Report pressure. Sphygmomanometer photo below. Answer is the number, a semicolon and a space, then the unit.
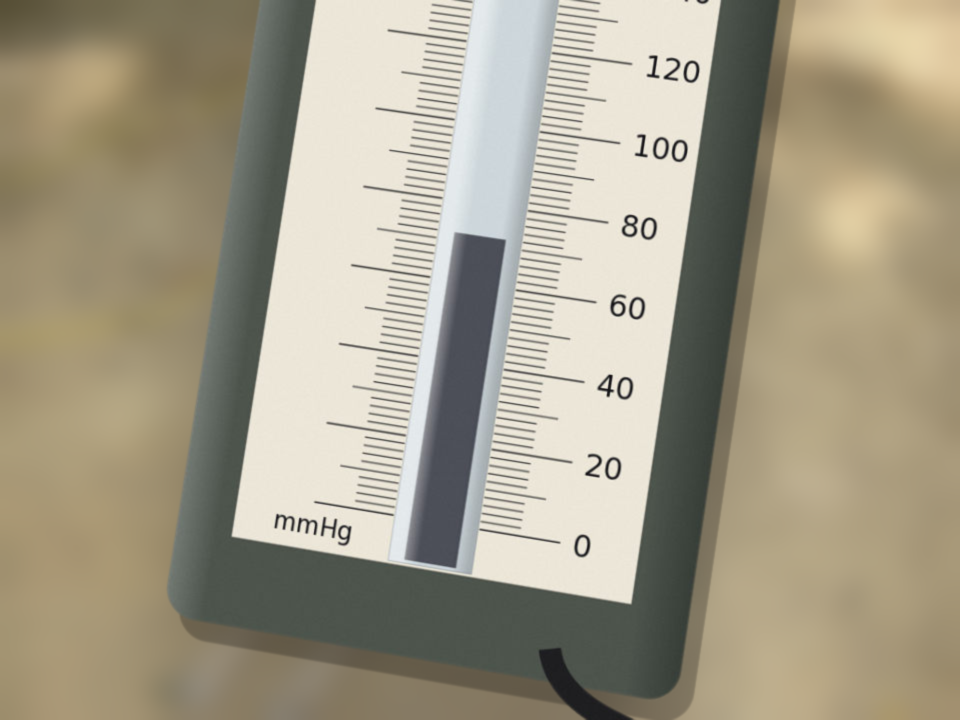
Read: 72; mmHg
